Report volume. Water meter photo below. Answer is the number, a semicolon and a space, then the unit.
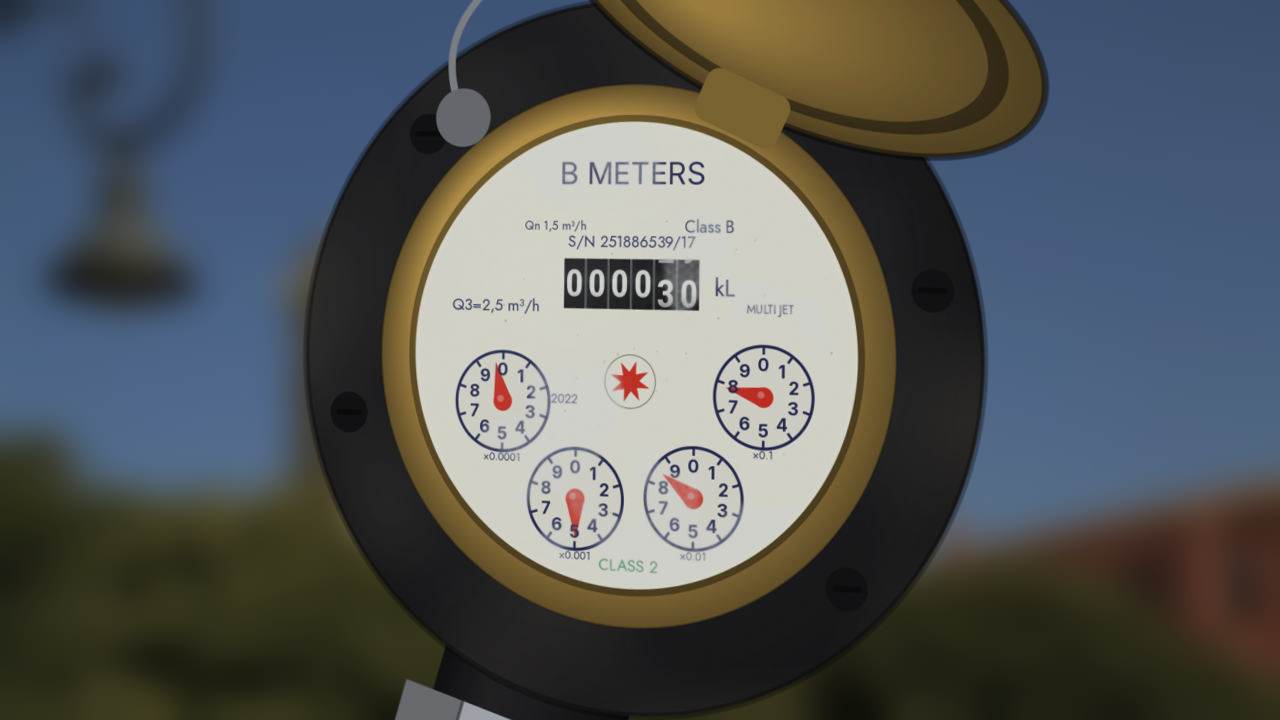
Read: 29.7849; kL
